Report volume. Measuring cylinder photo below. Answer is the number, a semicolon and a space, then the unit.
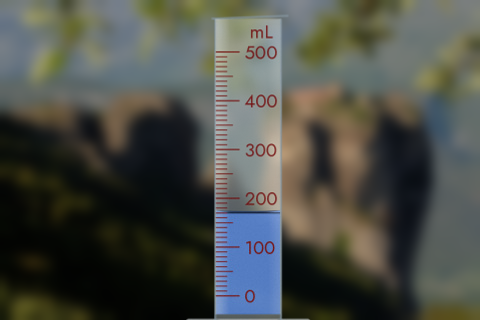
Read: 170; mL
